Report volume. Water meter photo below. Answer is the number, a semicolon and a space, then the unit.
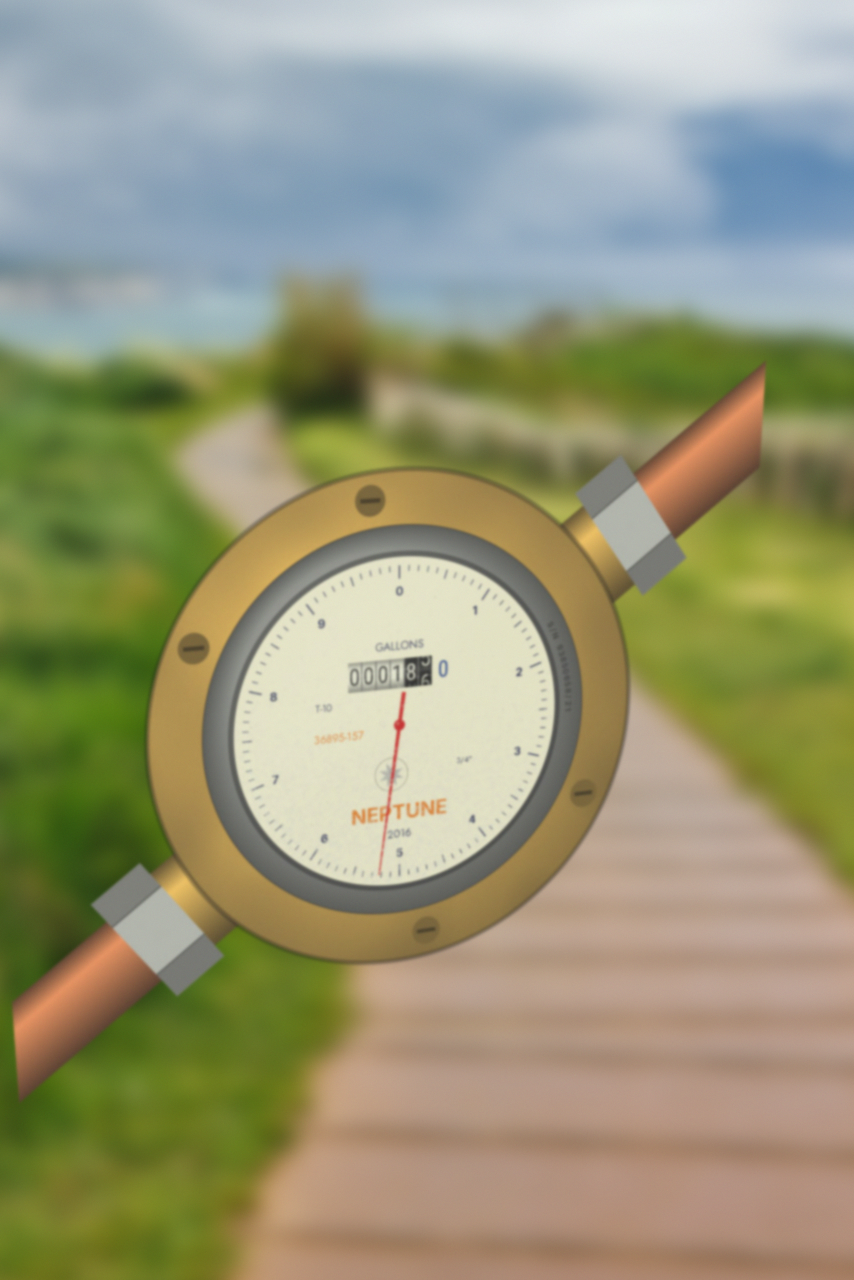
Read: 1855.2; gal
